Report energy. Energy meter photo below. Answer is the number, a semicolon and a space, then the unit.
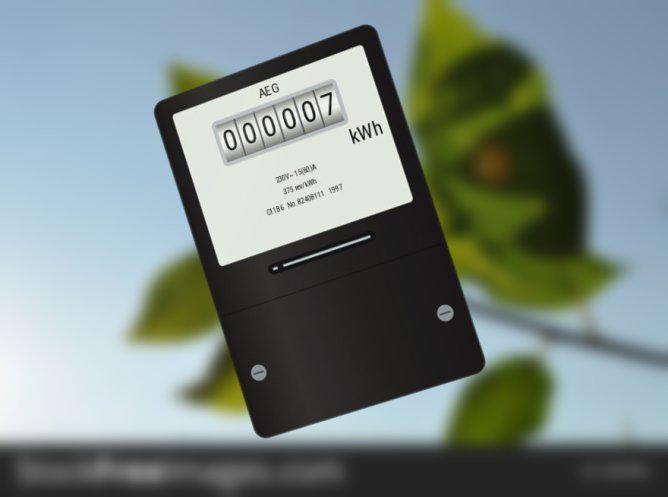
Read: 7; kWh
